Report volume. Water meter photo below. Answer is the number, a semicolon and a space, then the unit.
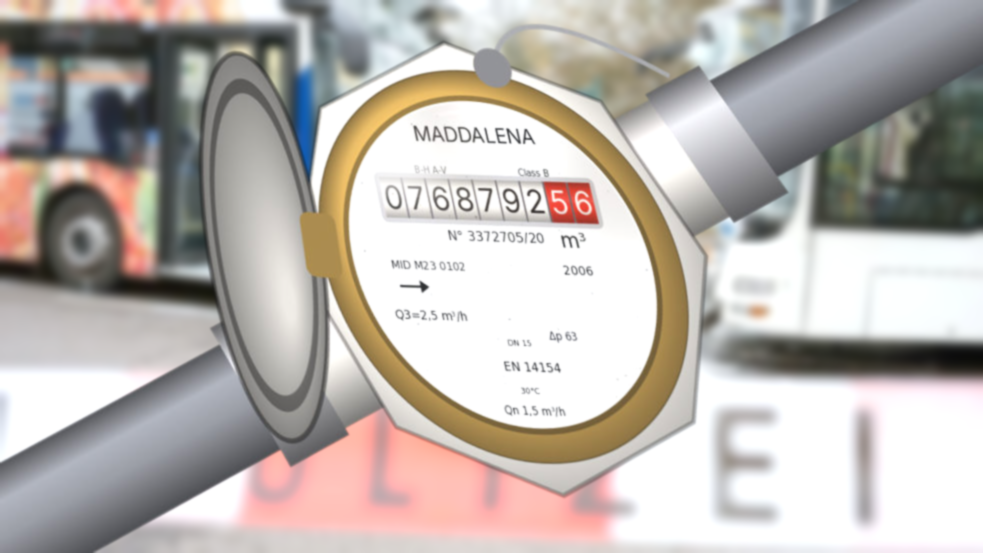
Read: 768792.56; m³
